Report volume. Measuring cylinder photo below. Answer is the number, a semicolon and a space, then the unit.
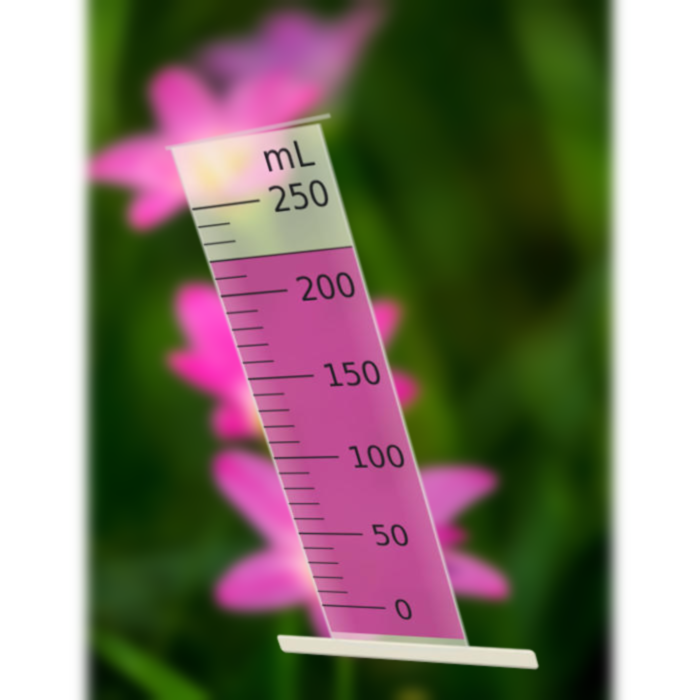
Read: 220; mL
